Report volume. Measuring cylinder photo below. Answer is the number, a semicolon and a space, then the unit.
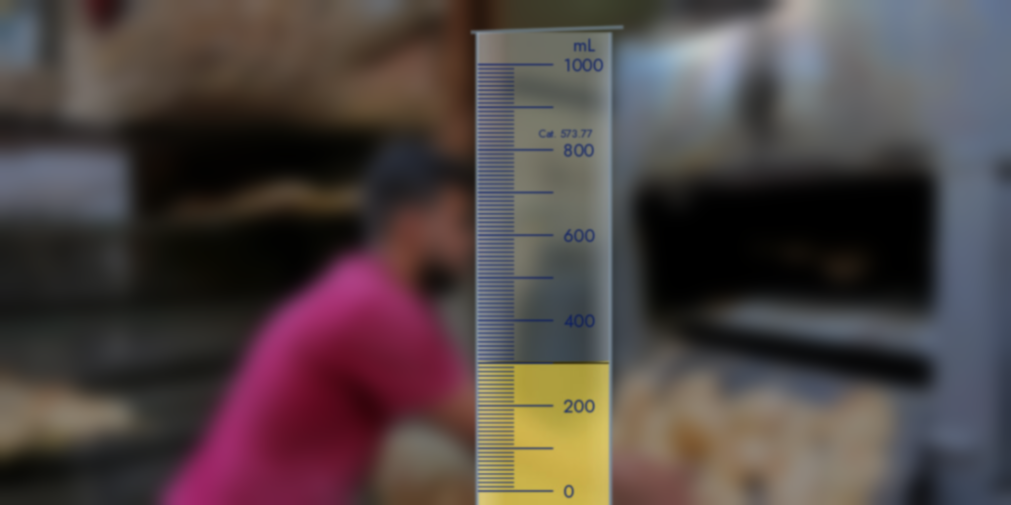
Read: 300; mL
